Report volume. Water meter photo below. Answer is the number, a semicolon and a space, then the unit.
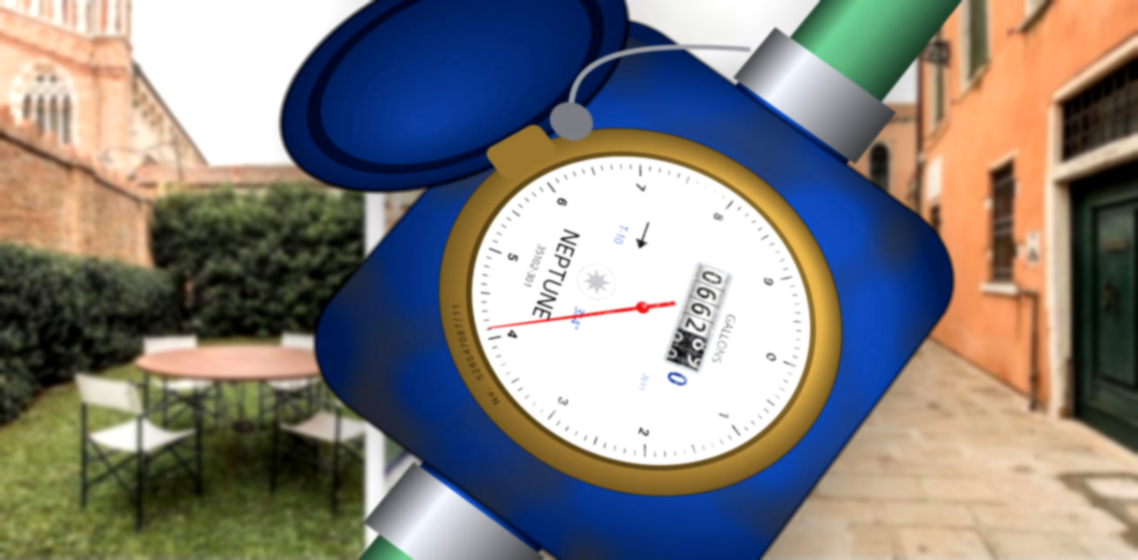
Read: 662894.1; gal
